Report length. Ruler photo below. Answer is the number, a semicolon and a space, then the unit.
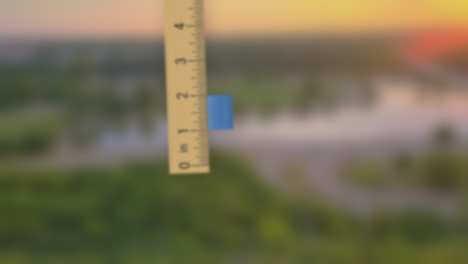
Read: 1; in
